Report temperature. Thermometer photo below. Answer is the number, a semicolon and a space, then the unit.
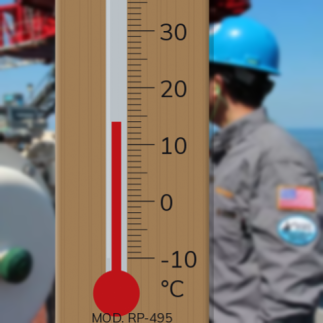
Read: 14; °C
